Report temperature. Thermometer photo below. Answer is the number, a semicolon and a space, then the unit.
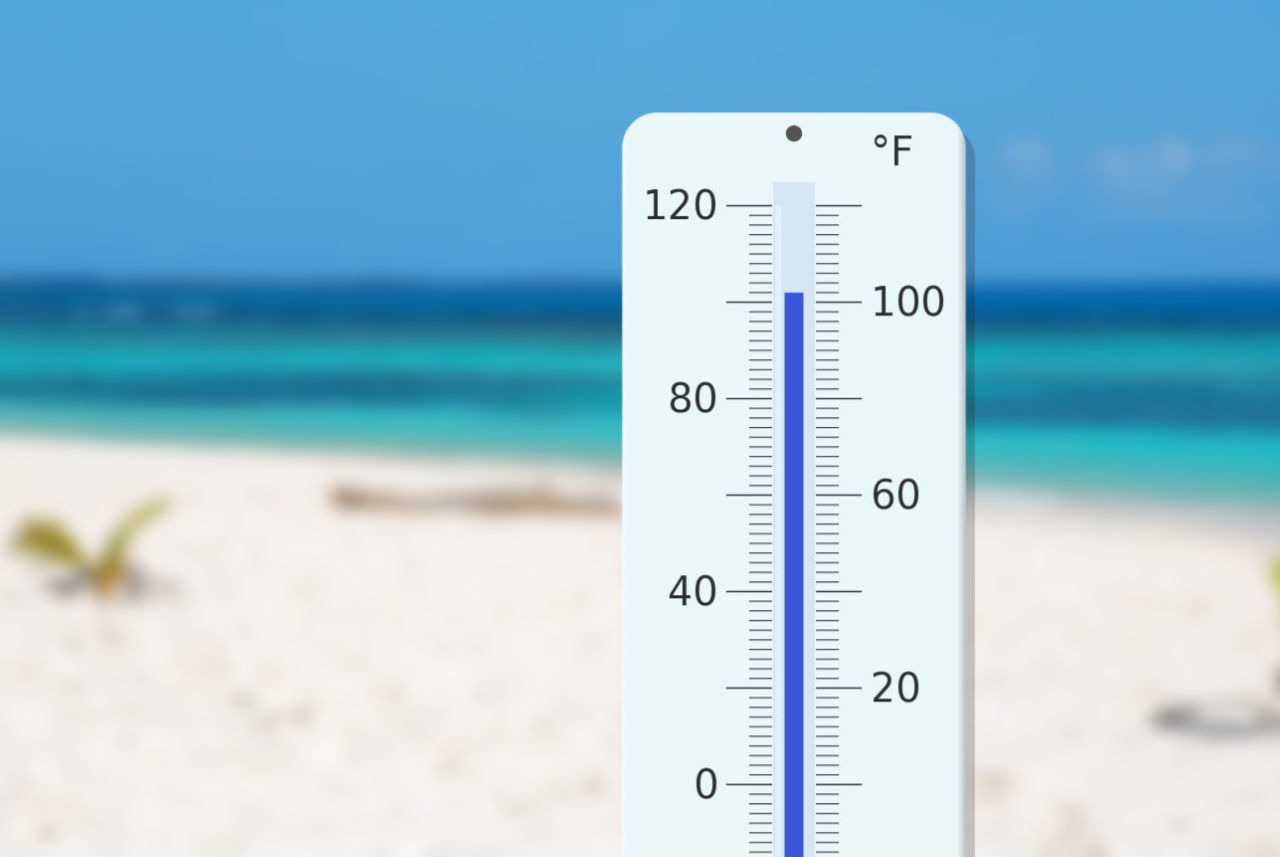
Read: 102; °F
